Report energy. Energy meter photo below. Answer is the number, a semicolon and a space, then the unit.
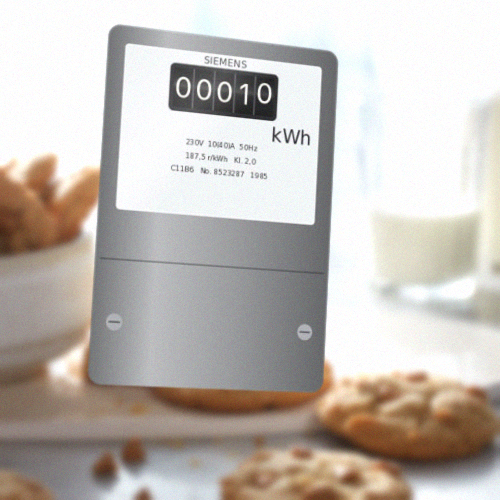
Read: 10; kWh
